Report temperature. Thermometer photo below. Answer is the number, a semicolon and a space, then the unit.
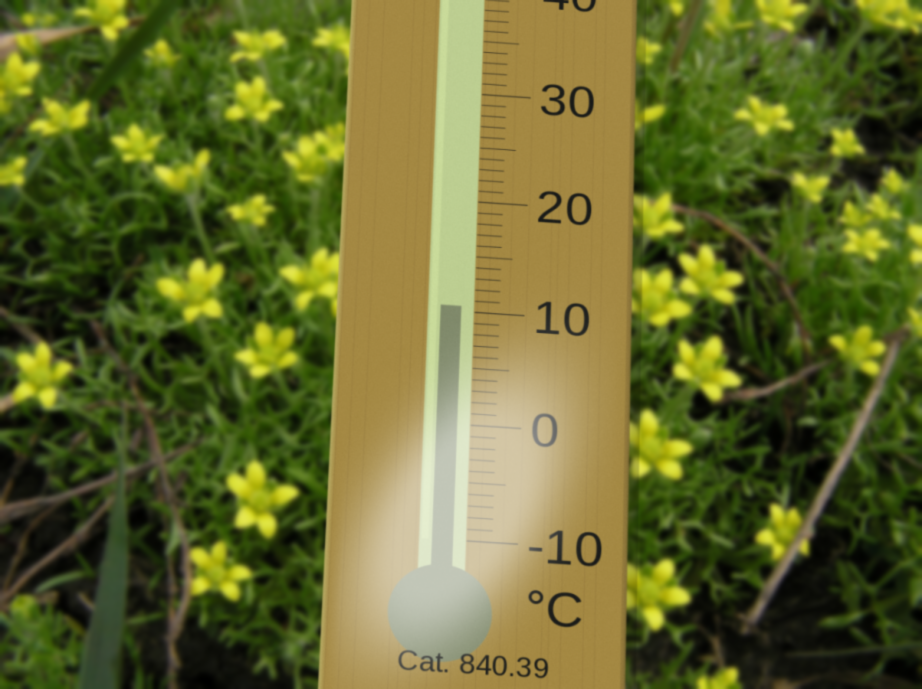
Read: 10.5; °C
